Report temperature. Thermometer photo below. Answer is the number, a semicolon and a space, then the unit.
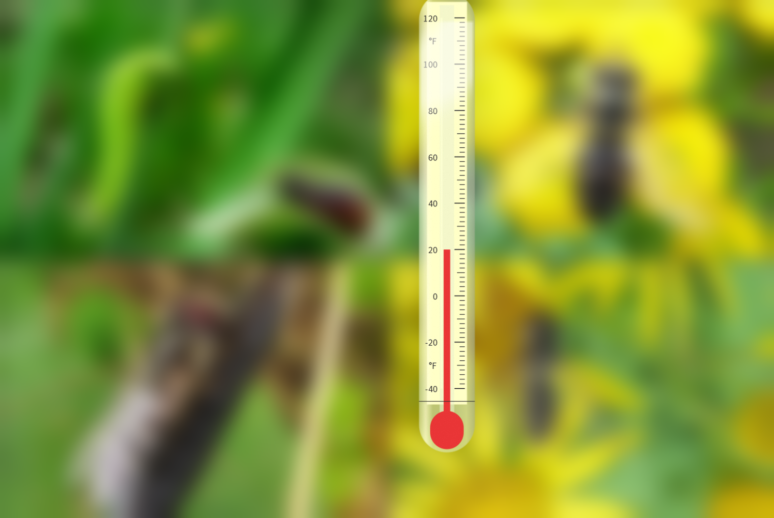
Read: 20; °F
